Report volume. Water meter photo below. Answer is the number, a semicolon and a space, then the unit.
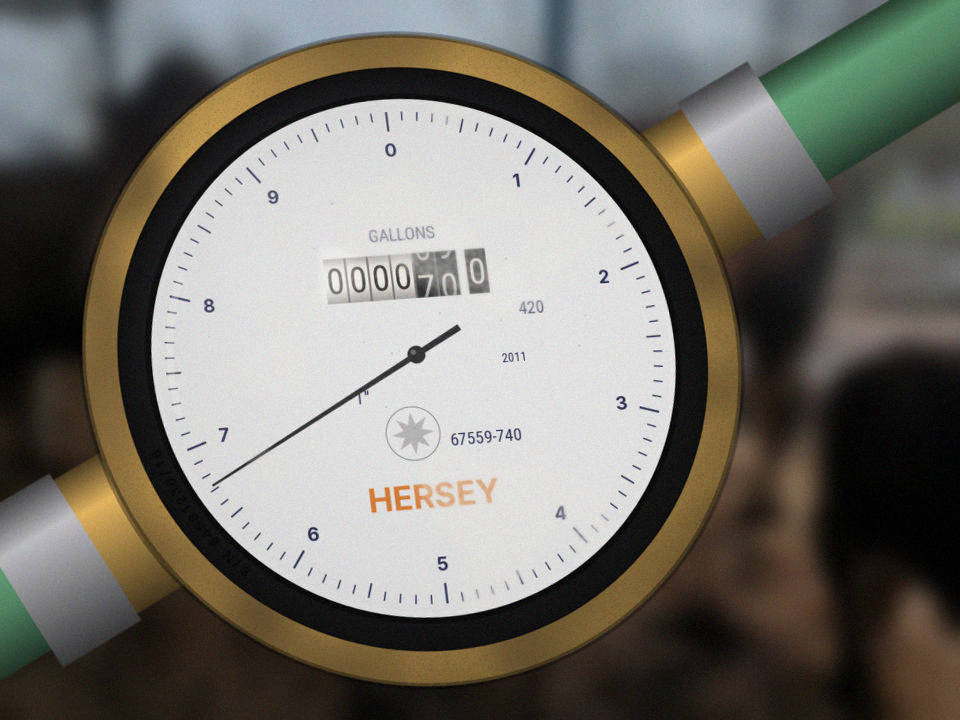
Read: 696.7; gal
